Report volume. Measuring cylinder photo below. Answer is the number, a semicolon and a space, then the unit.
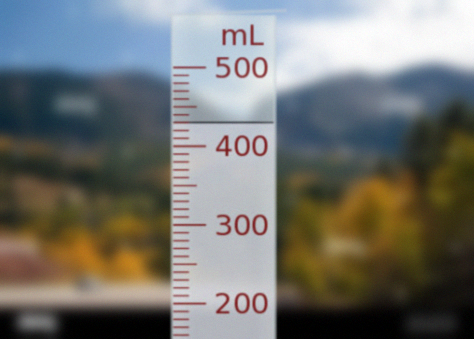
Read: 430; mL
